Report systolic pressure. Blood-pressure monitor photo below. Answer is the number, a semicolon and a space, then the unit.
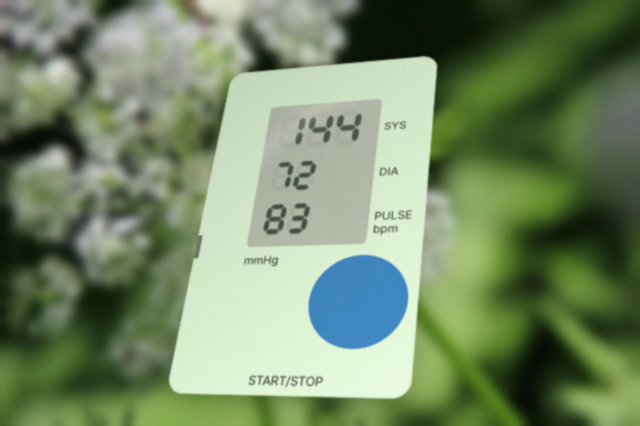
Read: 144; mmHg
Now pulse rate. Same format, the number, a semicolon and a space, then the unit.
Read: 83; bpm
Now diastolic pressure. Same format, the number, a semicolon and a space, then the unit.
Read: 72; mmHg
